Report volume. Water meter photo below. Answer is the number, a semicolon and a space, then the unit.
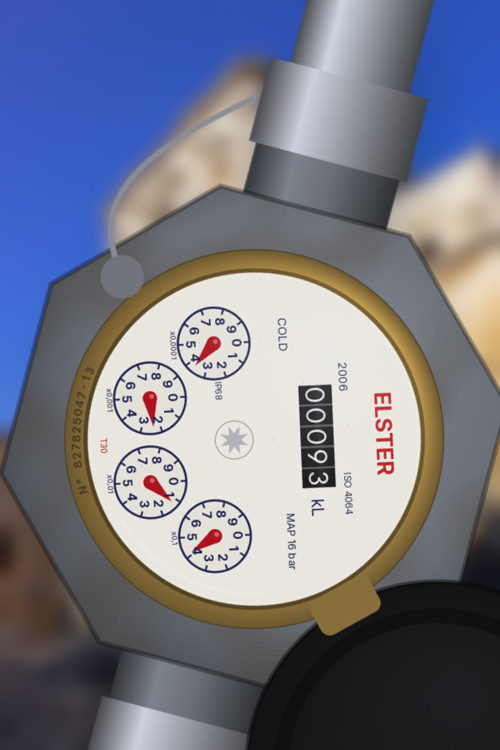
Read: 93.4123; kL
